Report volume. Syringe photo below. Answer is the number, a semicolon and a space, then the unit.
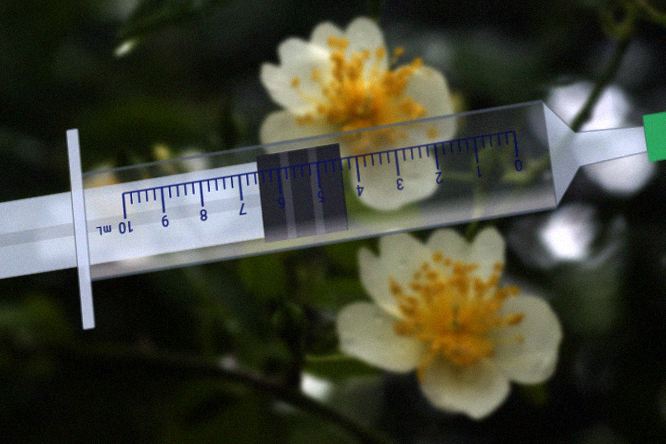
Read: 4.4; mL
